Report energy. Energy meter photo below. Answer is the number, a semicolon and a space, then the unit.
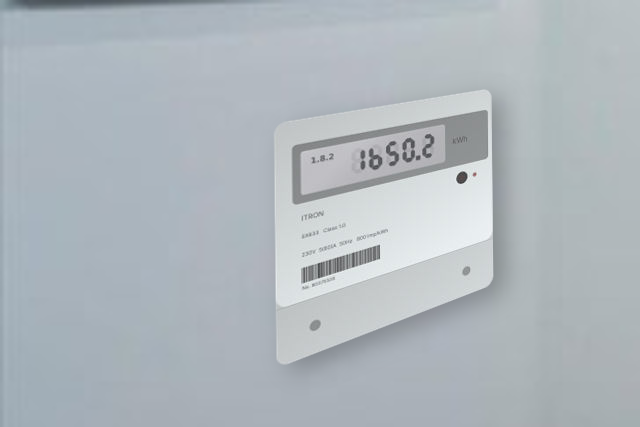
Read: 1650.2; kWh
